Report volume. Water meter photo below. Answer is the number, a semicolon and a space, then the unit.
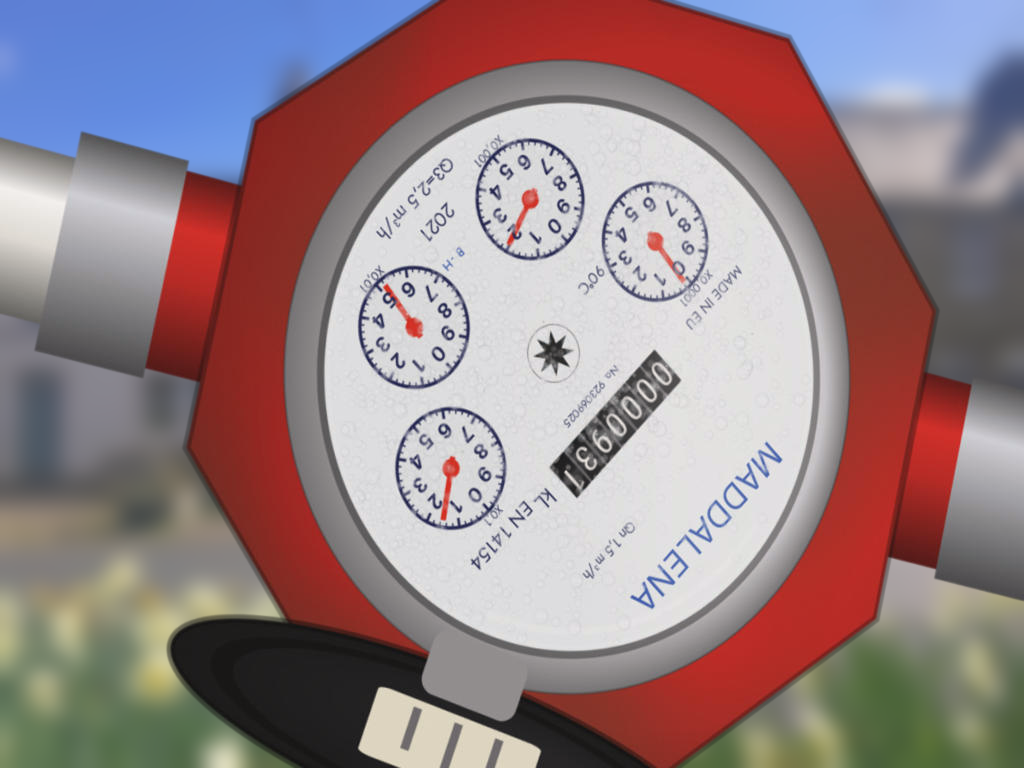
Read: 931.1520; kL
